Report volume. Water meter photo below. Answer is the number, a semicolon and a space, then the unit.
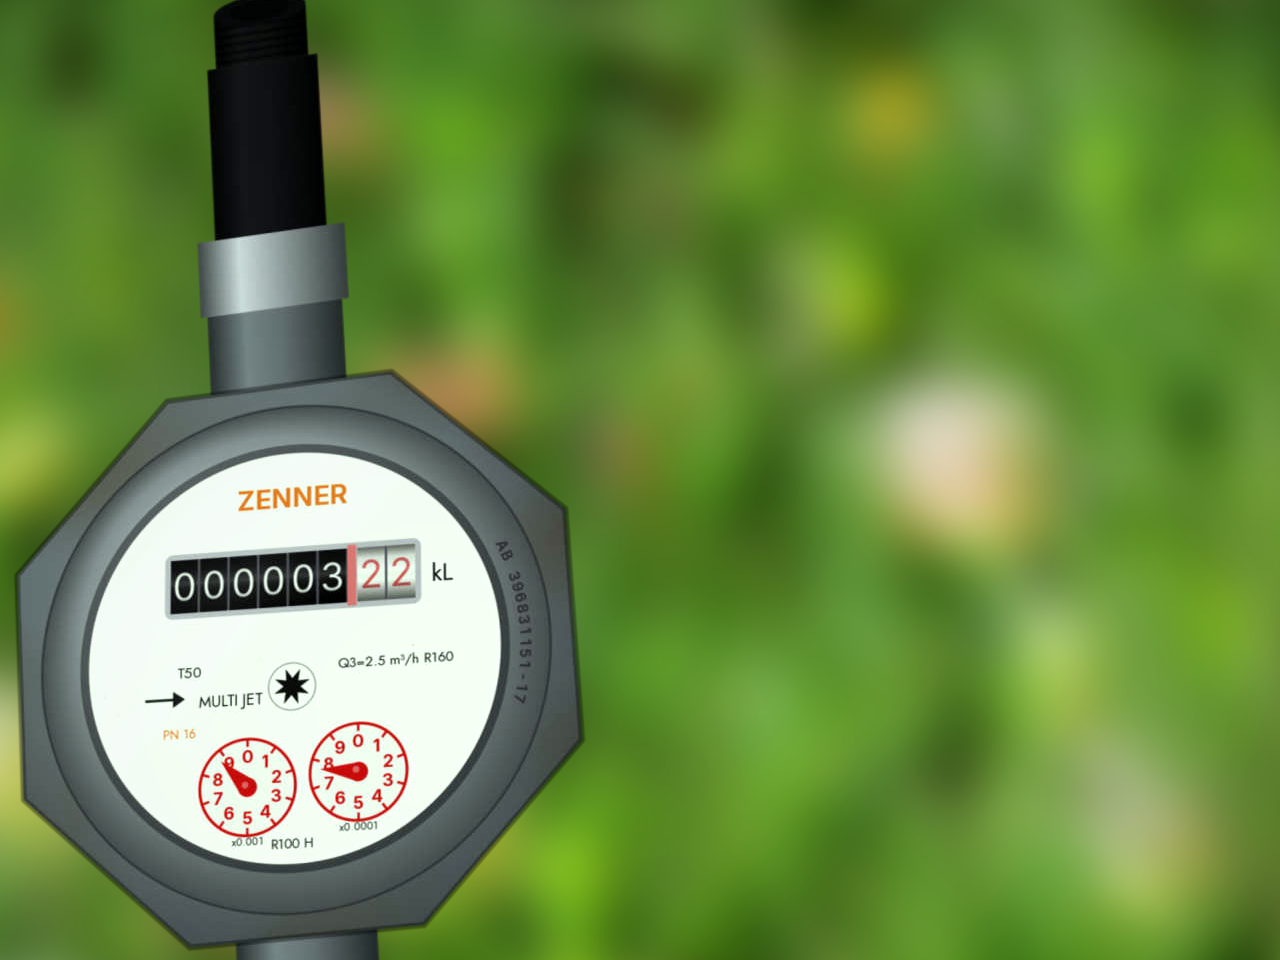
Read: 3.2287; kL
